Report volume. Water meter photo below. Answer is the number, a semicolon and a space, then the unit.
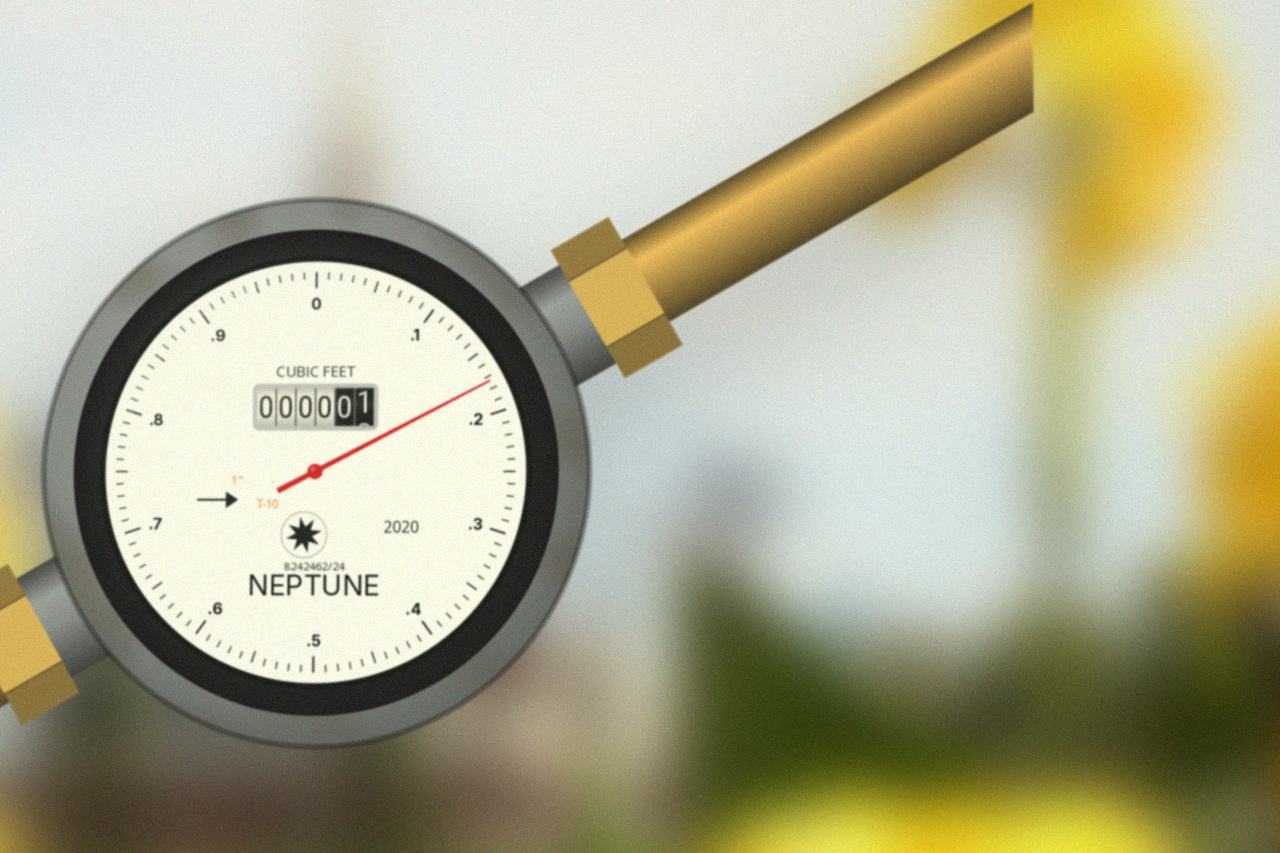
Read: 1.17; ft³
